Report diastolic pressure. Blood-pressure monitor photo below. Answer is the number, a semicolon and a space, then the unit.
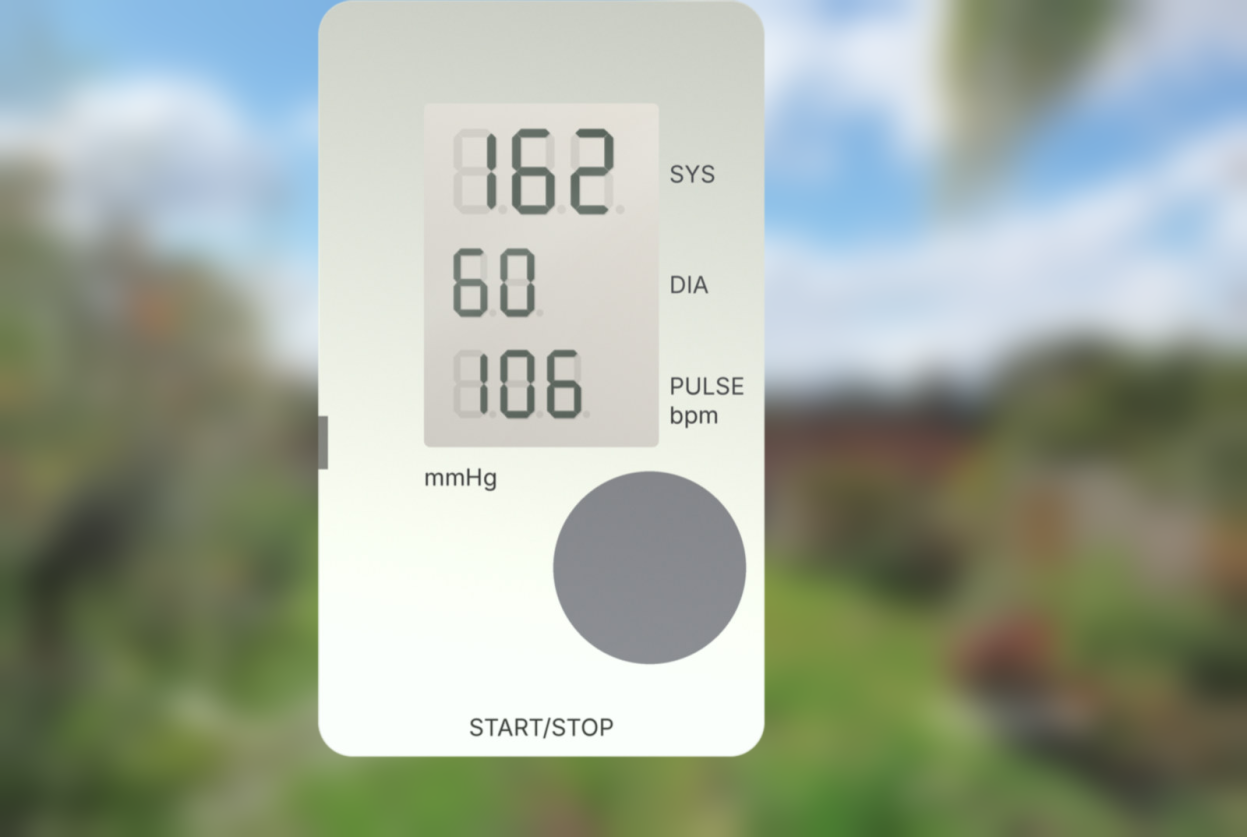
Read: 60; mmHg
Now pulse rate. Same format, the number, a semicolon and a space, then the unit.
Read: 106; bpm
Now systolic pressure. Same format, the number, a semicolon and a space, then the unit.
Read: 162; mmHg
